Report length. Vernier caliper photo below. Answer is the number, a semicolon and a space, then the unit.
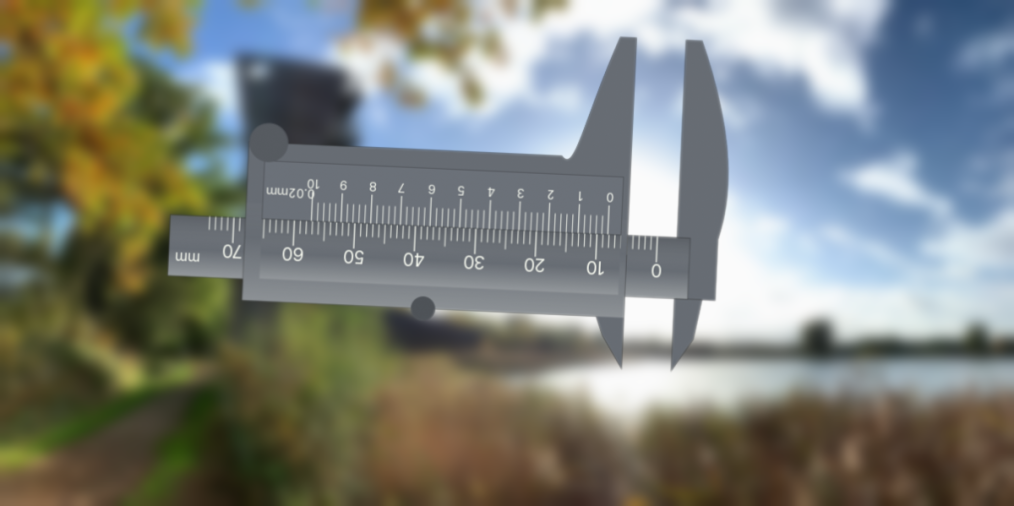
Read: 8.2; mm
